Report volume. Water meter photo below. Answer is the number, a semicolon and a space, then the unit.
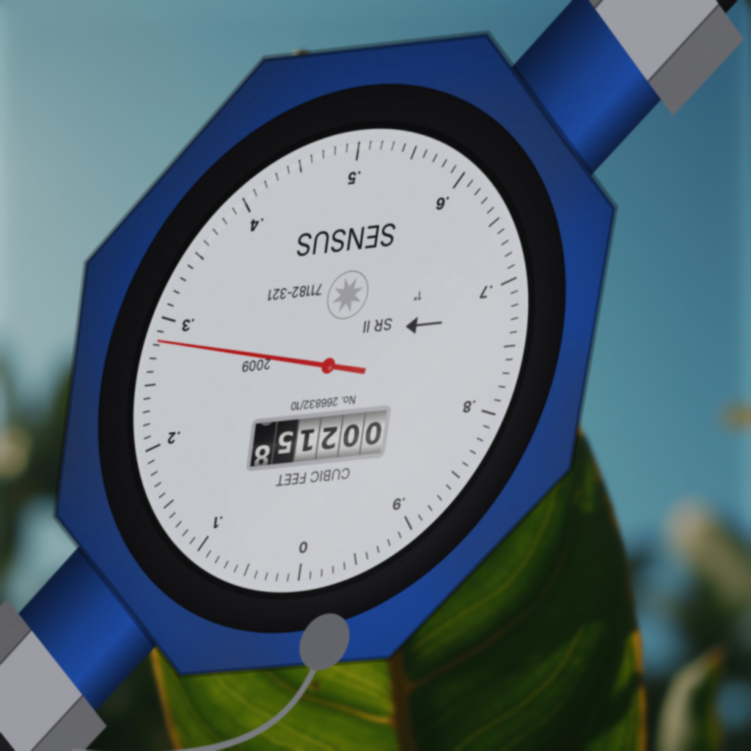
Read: 2158.28; ft³
